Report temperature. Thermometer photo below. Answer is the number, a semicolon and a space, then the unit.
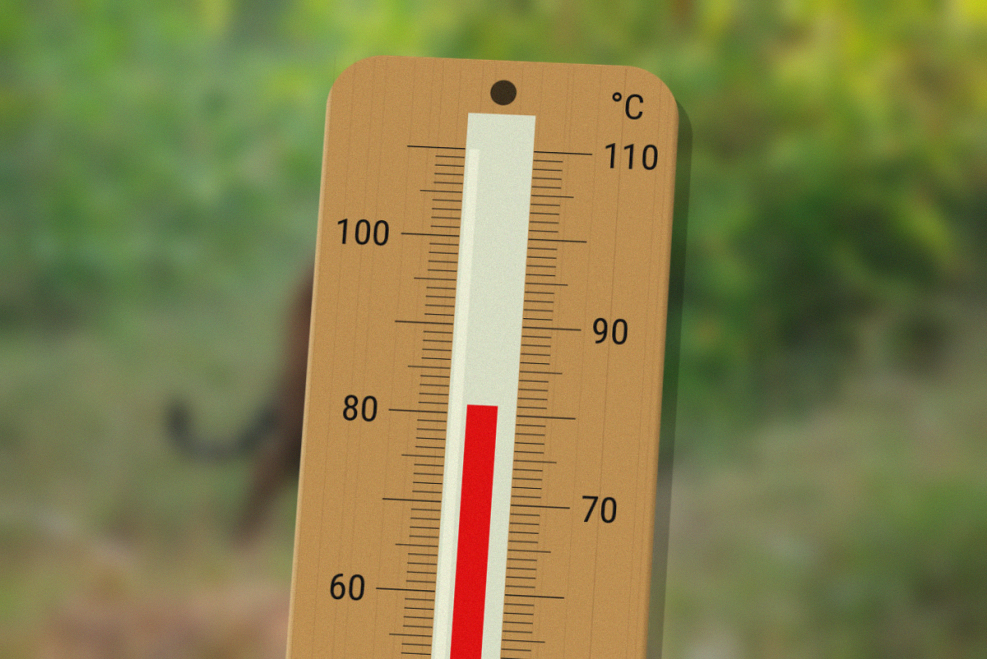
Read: 81; °C
